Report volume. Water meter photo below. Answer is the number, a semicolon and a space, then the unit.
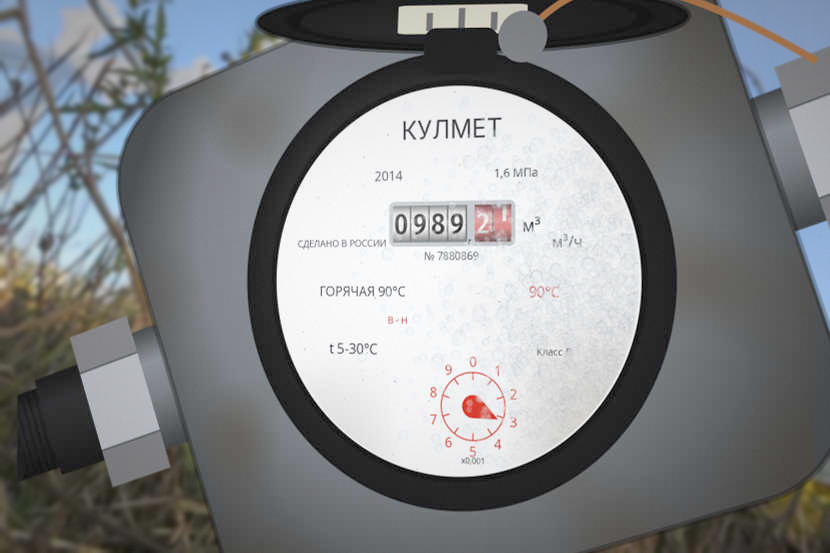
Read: 989.213; m³
